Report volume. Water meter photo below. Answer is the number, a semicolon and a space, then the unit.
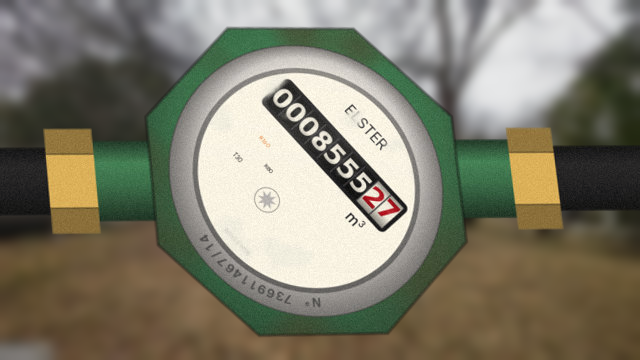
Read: 8555.27; m³
